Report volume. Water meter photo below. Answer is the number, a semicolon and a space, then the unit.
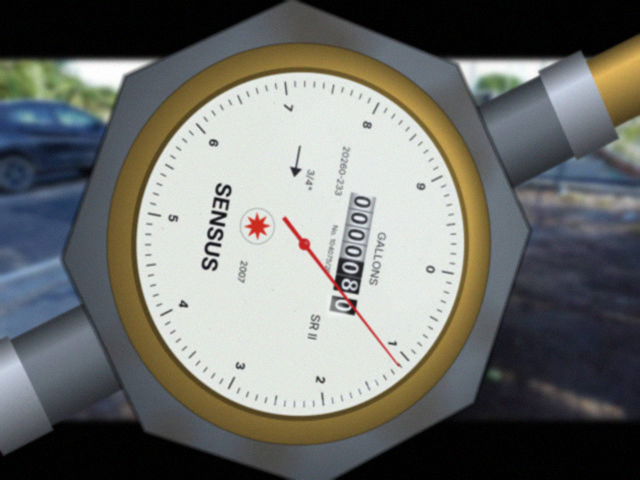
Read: 81.1; gal
